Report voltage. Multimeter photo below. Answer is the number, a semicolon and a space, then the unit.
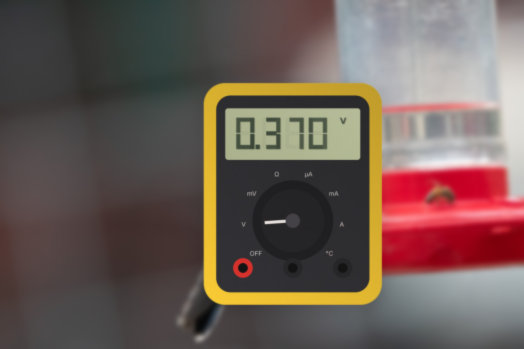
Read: 0.370; V
